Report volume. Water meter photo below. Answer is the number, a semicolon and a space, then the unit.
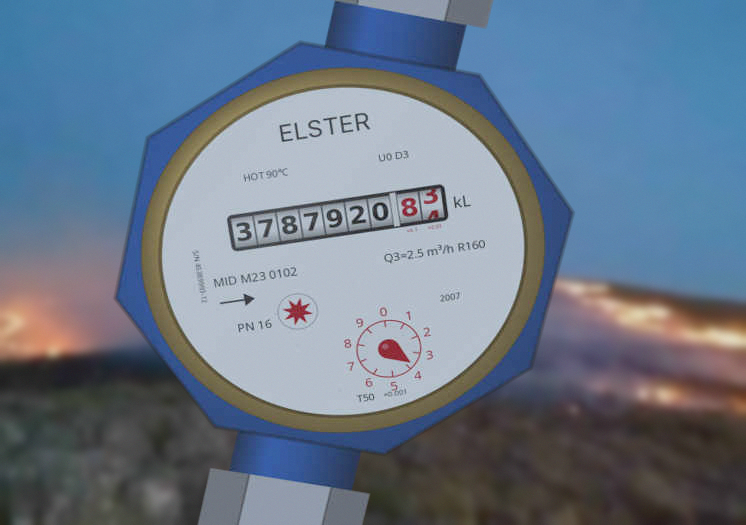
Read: 3787920.833; kL
